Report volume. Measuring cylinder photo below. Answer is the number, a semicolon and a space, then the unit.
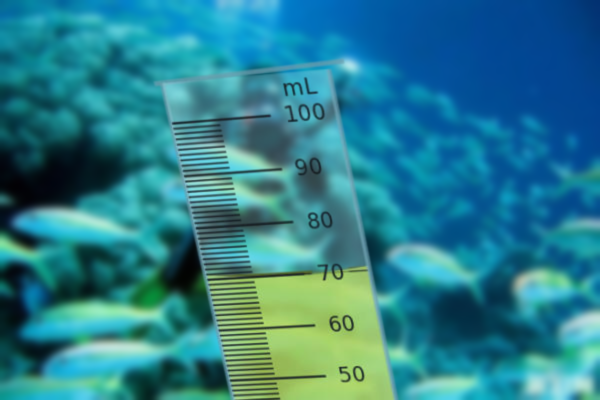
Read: 70; mL
